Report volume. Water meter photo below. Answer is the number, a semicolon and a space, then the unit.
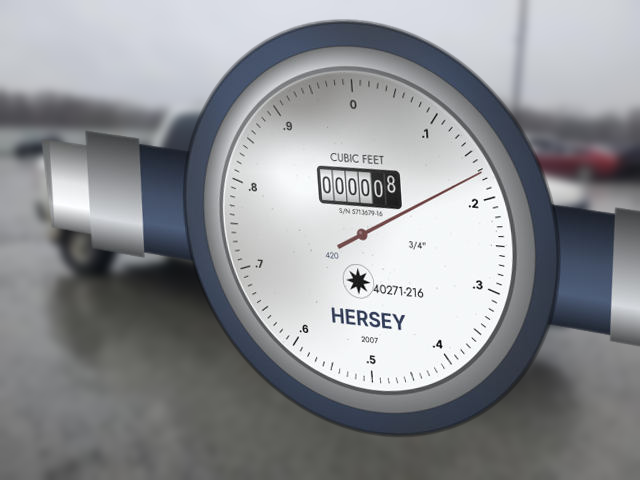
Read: 8.17; ft³
